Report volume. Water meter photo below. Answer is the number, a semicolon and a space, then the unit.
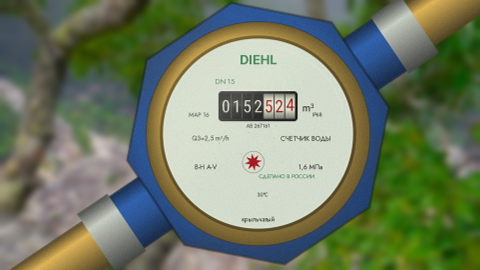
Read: 152.524; m³
